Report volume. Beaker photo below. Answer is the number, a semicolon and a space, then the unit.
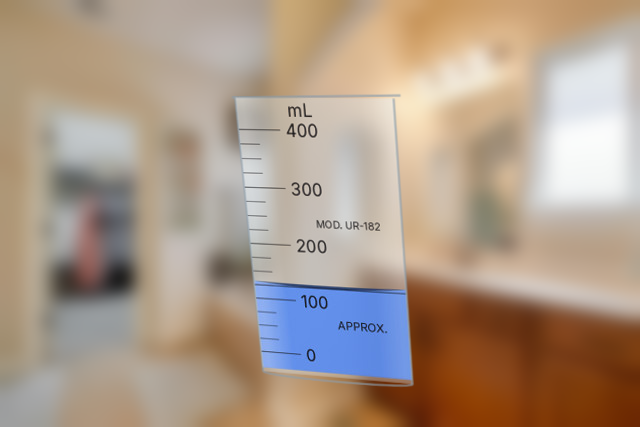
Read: 125; mL
